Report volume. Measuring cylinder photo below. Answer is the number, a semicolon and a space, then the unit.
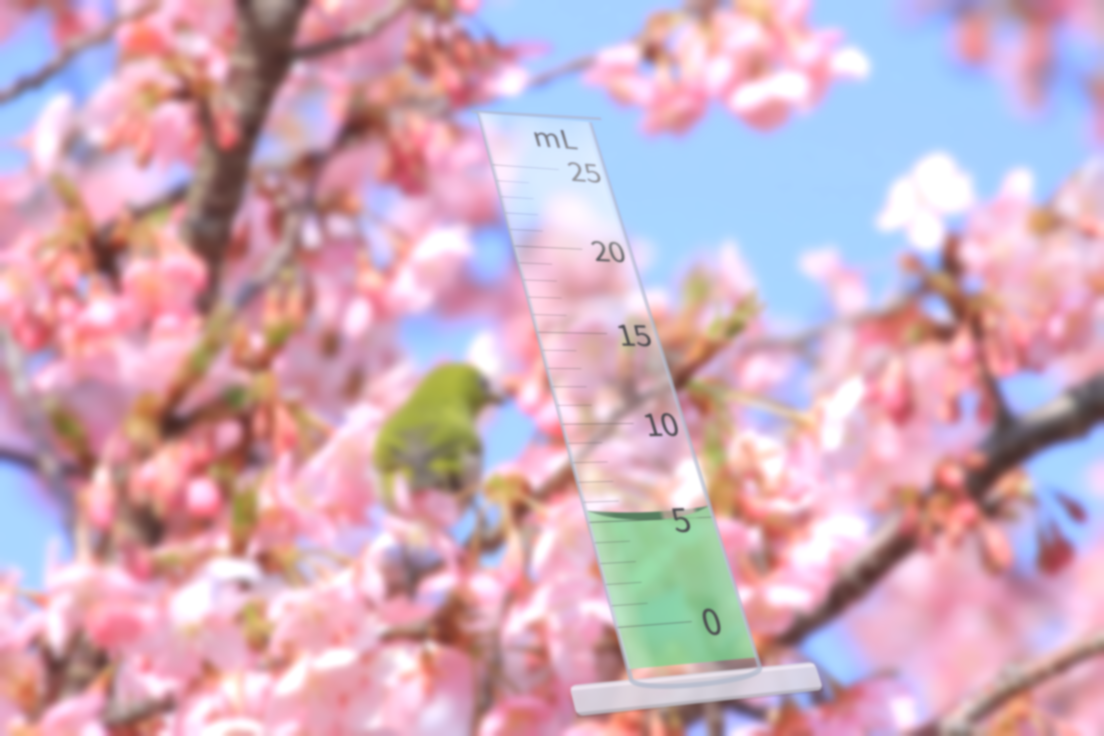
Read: 5; mL
